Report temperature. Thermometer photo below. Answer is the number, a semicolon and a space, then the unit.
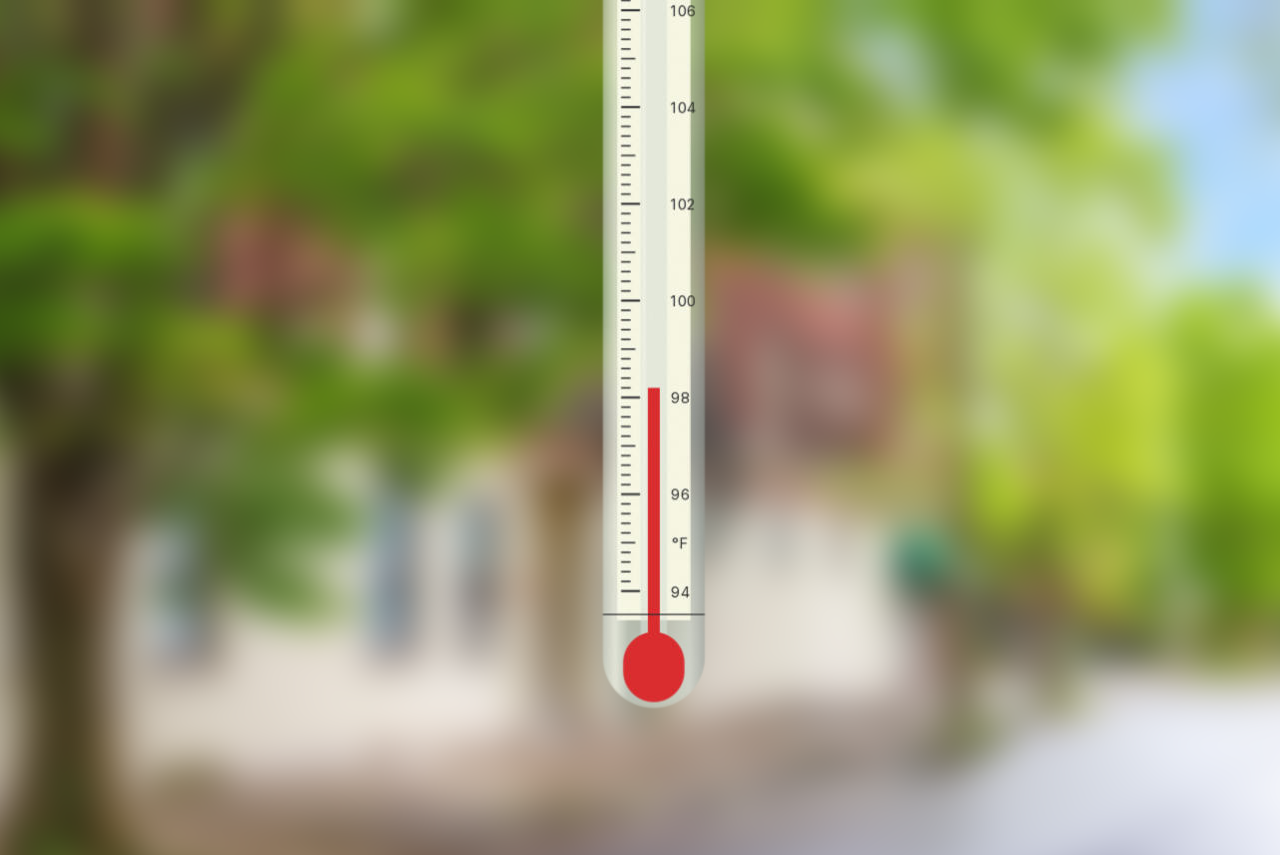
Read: 98.2; °F
